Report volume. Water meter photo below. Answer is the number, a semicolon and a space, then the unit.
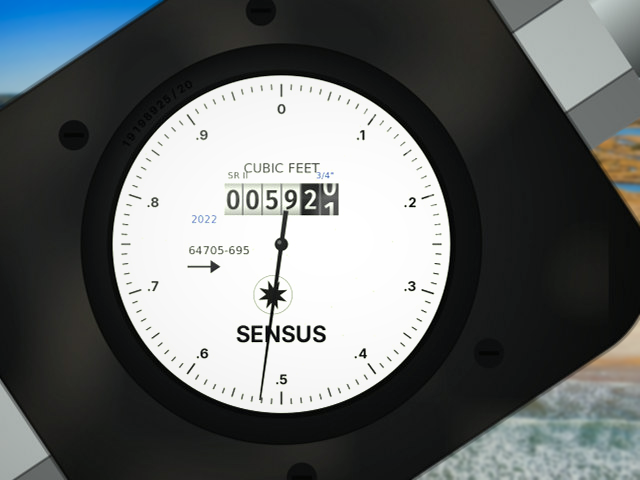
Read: 5920.52; ft³
